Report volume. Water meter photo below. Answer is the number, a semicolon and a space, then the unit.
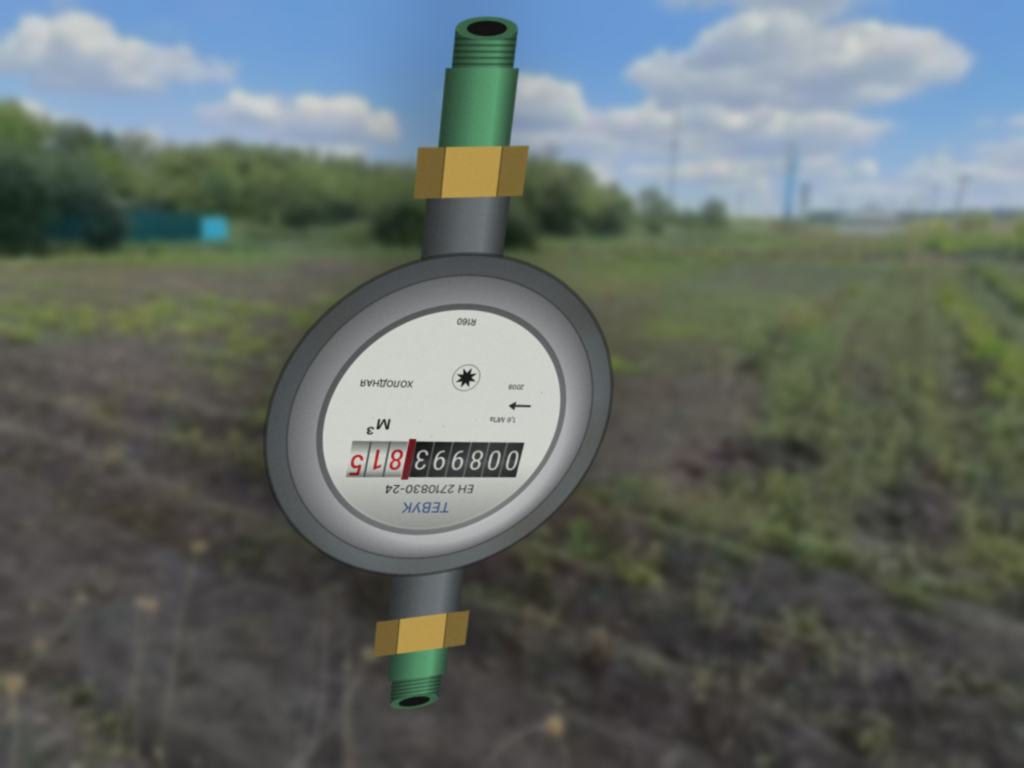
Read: 8993.815; m³
